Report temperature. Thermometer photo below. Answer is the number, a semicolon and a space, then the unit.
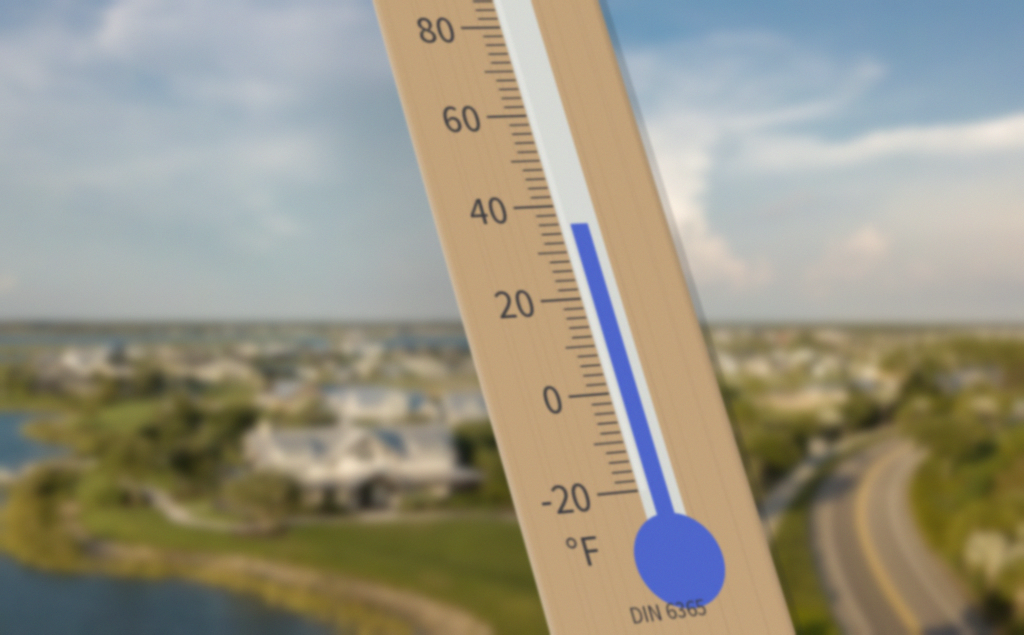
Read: 36; °F
